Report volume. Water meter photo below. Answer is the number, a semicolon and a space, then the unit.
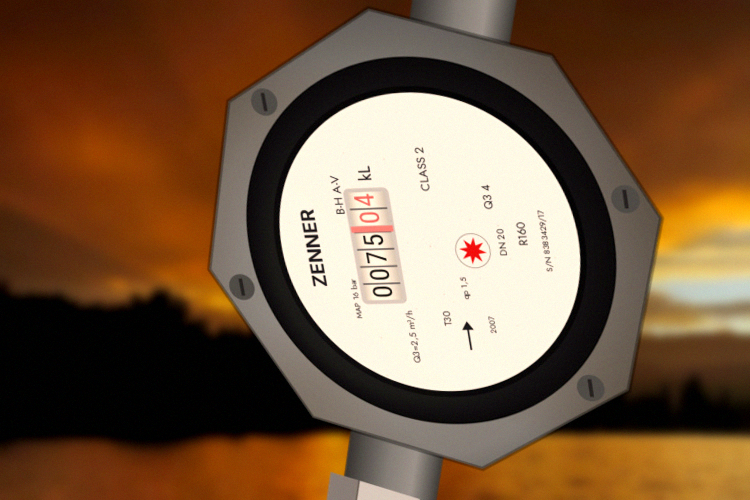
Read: 75.04; kL
